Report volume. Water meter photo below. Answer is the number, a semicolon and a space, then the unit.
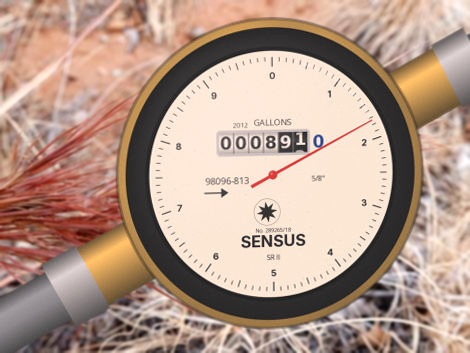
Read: 8911.7; gal
